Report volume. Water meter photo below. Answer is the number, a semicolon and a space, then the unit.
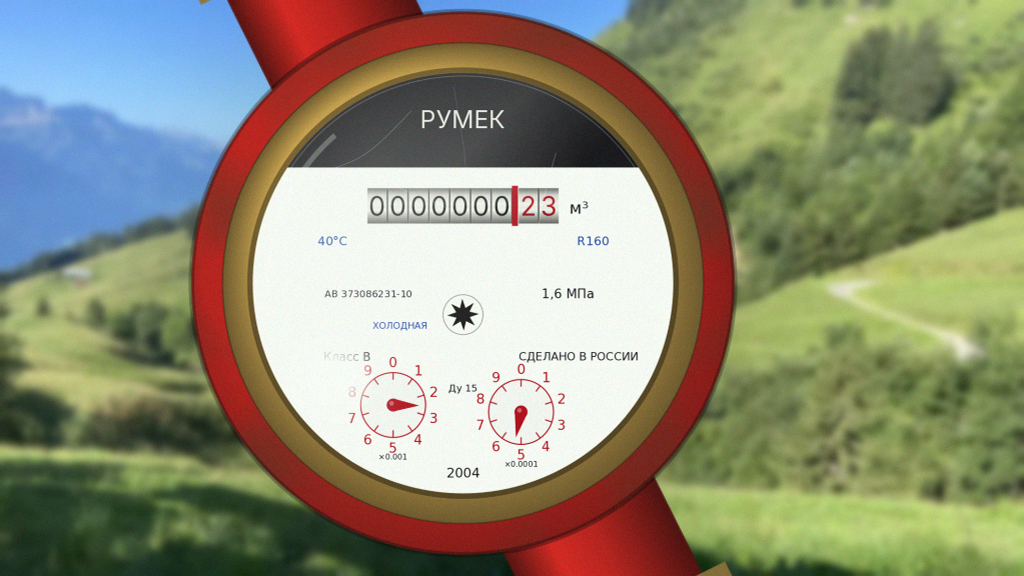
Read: 0.2325; m³
